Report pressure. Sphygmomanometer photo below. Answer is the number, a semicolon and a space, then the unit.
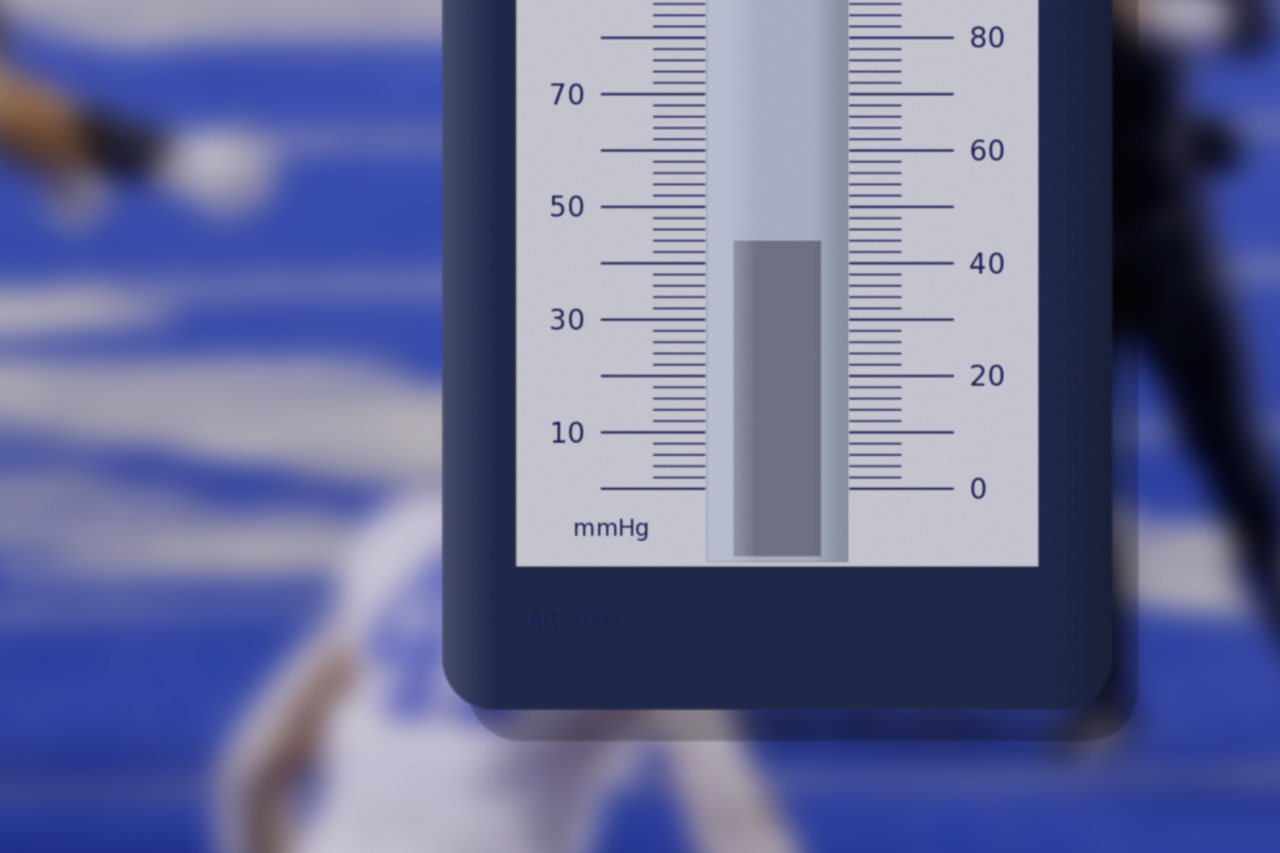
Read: 44; mmHg
